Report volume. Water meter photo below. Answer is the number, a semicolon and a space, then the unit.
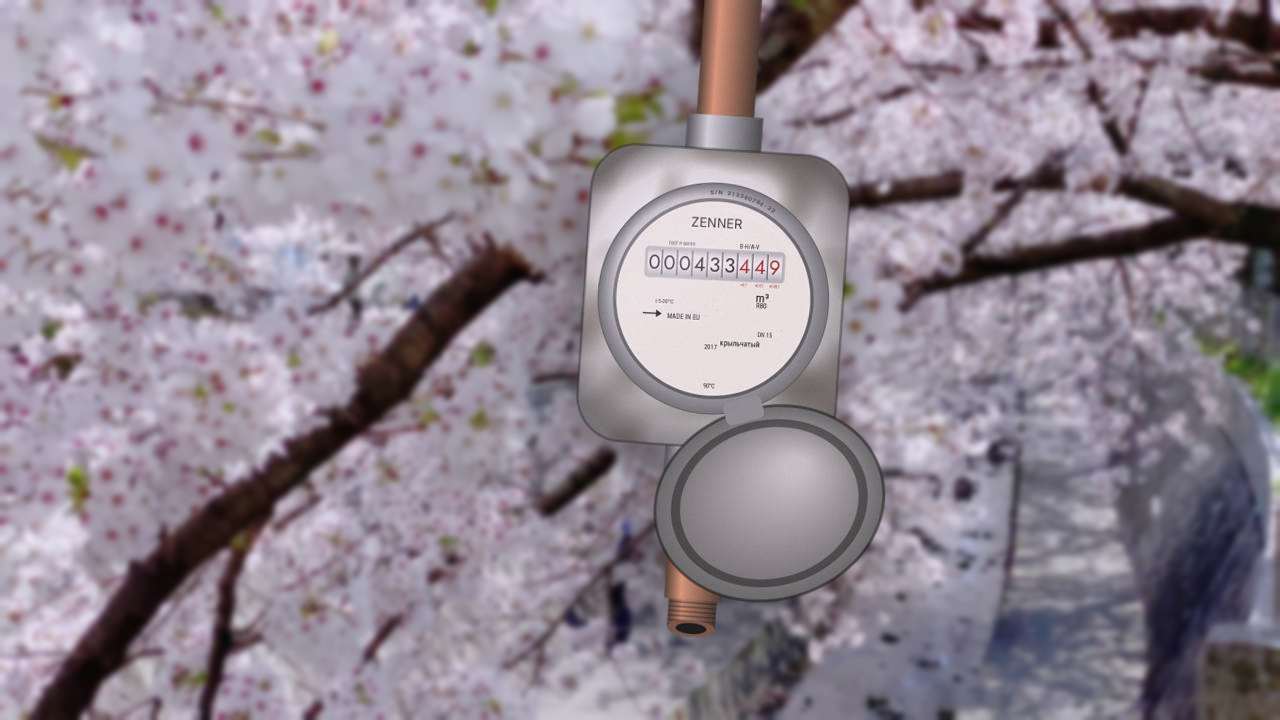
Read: 433.449; m³
